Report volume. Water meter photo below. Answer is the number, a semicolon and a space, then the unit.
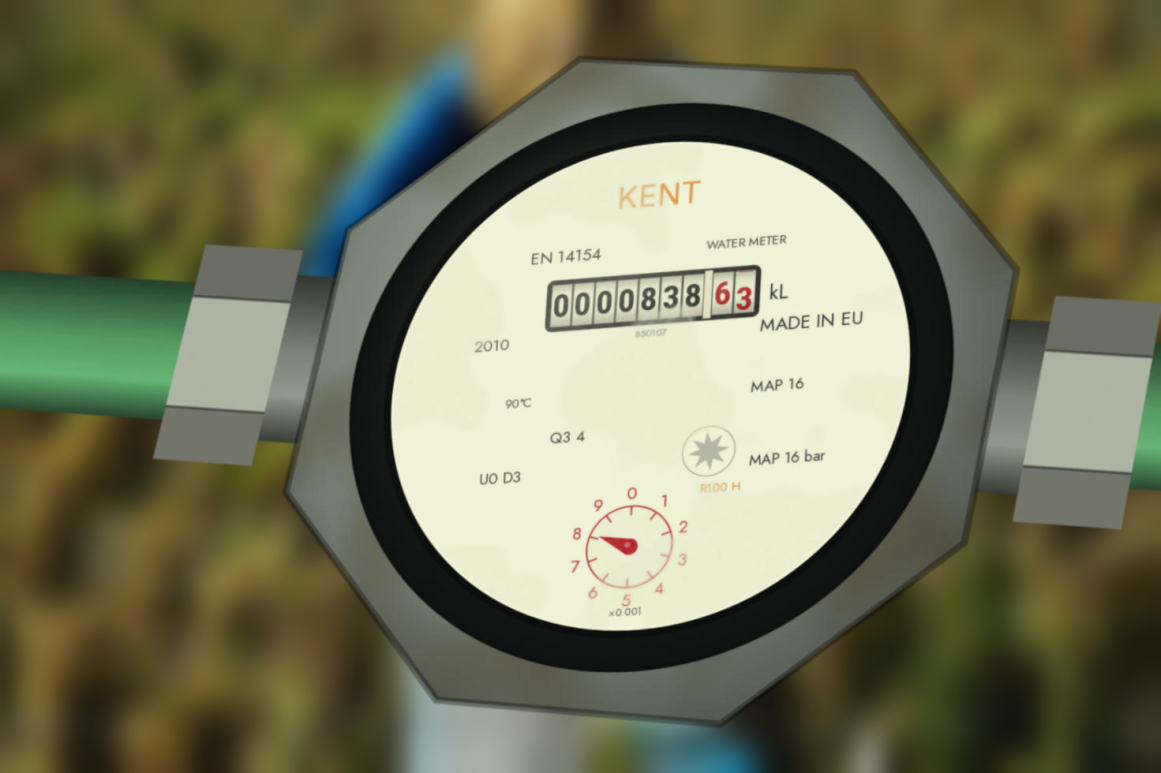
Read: 838.628; kL
